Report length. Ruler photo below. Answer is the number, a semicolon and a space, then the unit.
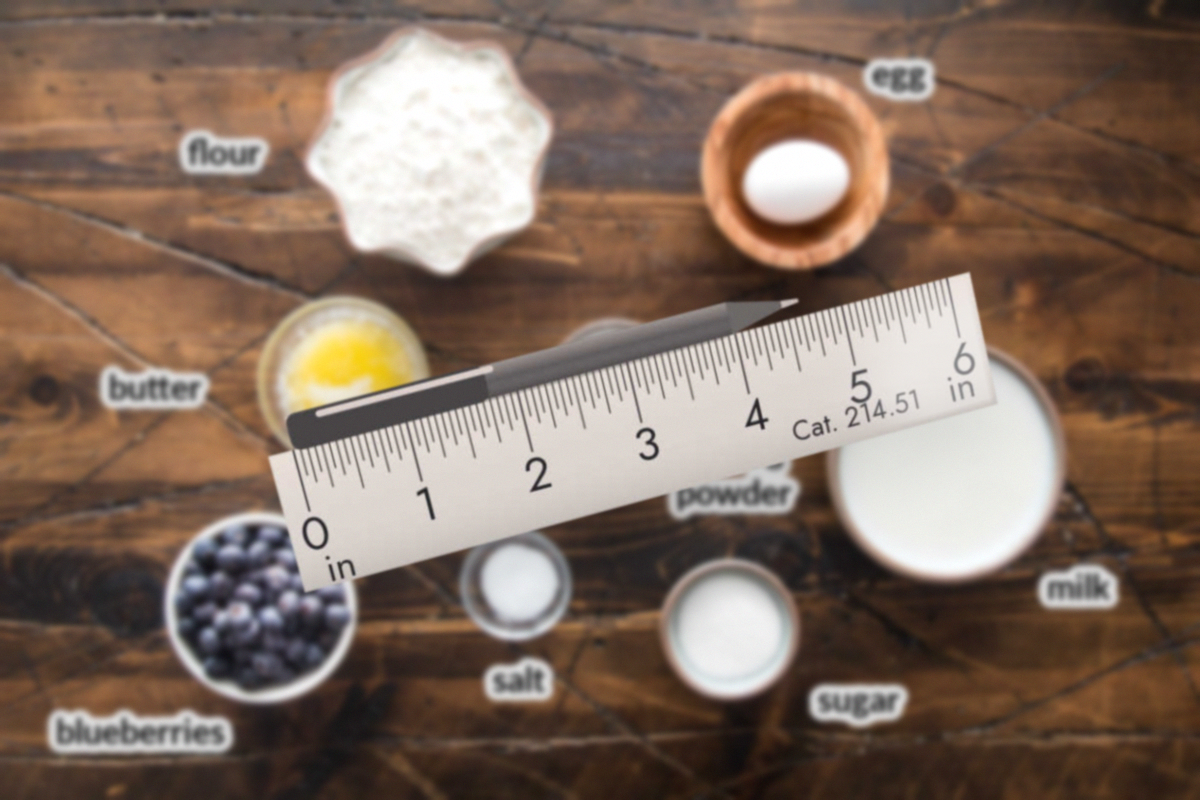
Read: 4.625; in
